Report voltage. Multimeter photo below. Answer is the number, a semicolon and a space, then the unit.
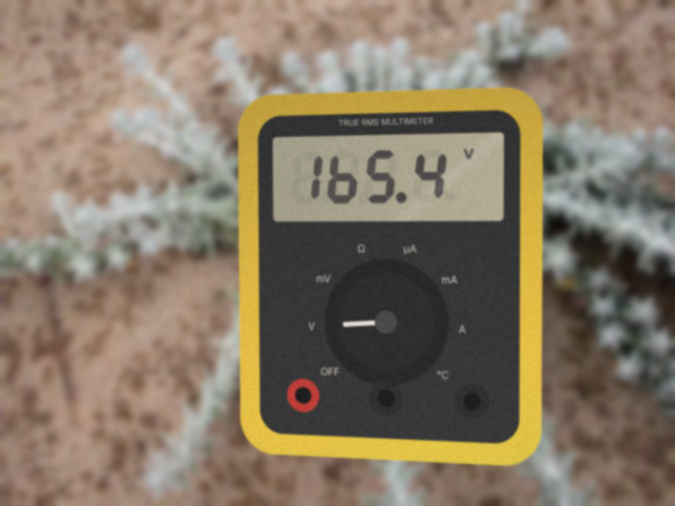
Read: 165.4; V
